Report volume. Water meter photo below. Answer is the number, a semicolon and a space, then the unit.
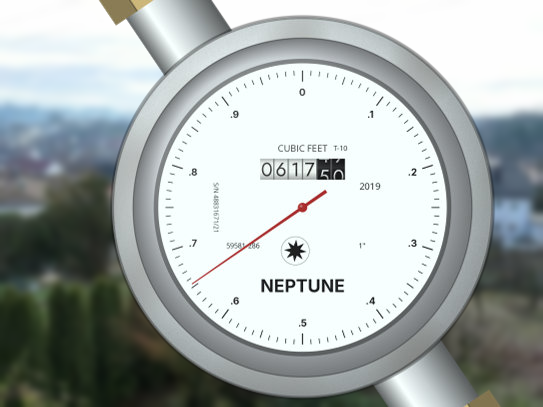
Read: 61749.65; ft³
